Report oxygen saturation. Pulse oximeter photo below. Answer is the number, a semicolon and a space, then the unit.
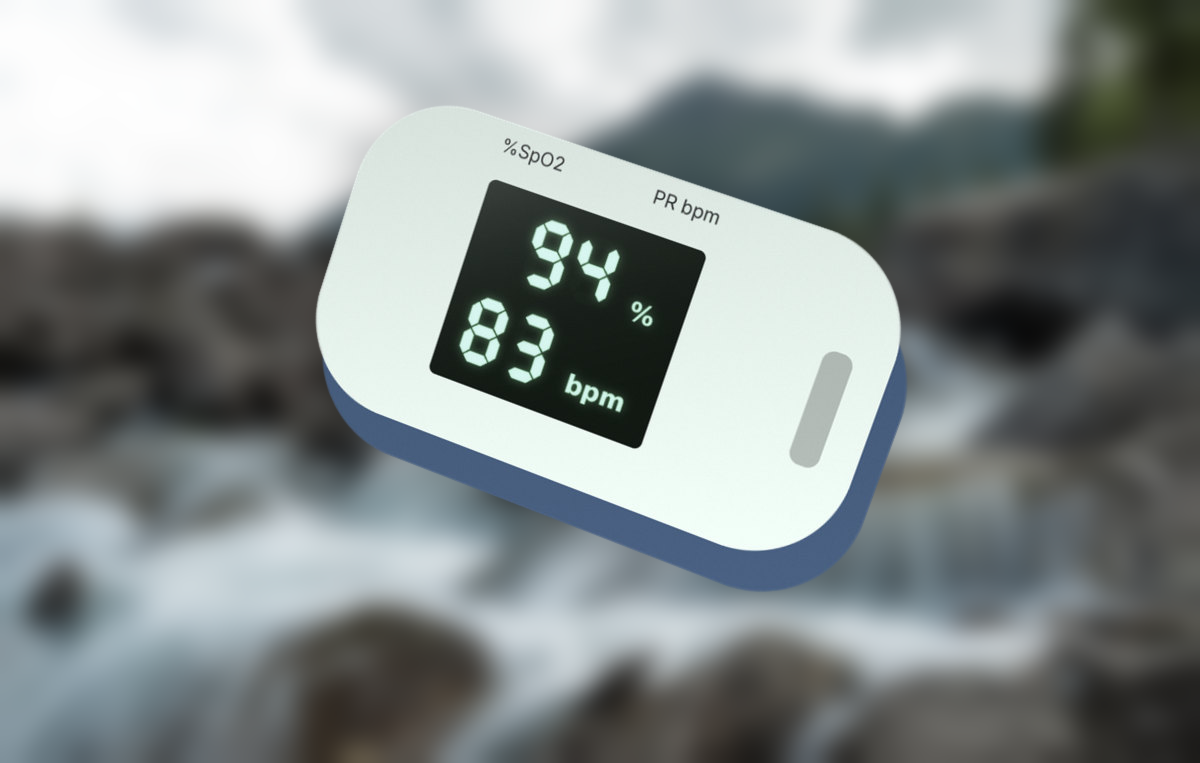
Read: 94; %
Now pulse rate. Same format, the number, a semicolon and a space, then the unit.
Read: 83; bpm
